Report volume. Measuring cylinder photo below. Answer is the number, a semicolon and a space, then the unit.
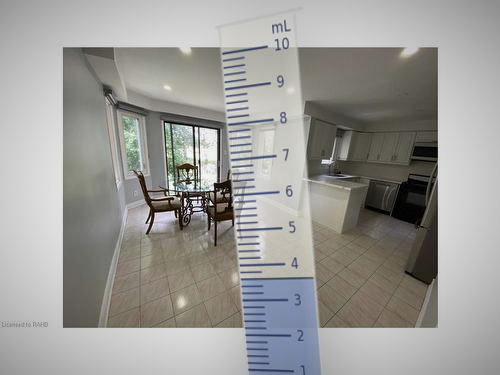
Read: 3.6; mL
